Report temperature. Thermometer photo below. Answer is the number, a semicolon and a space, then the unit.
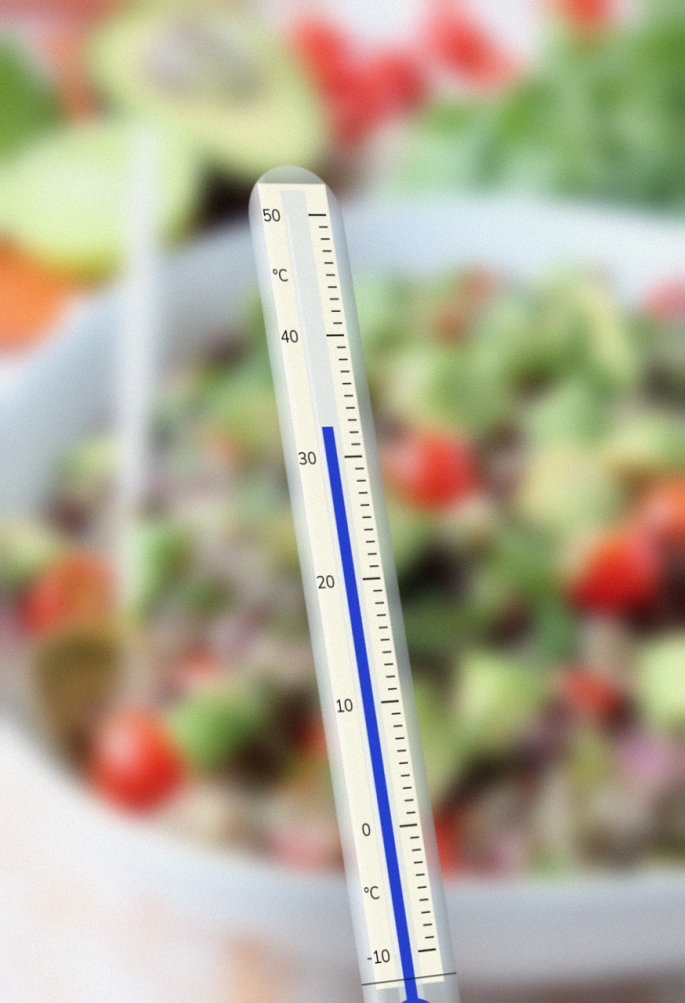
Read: 32.5; °C
